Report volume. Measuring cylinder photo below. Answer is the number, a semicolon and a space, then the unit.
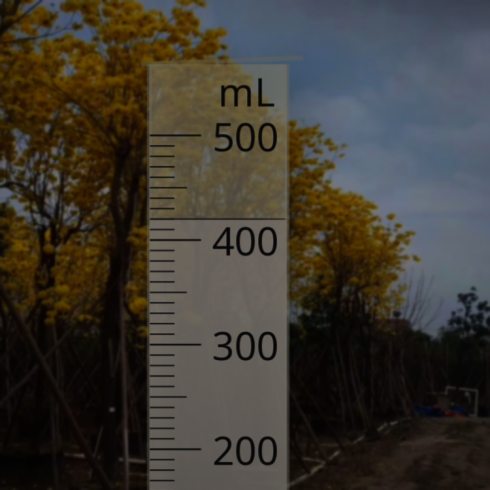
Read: 420; mL
